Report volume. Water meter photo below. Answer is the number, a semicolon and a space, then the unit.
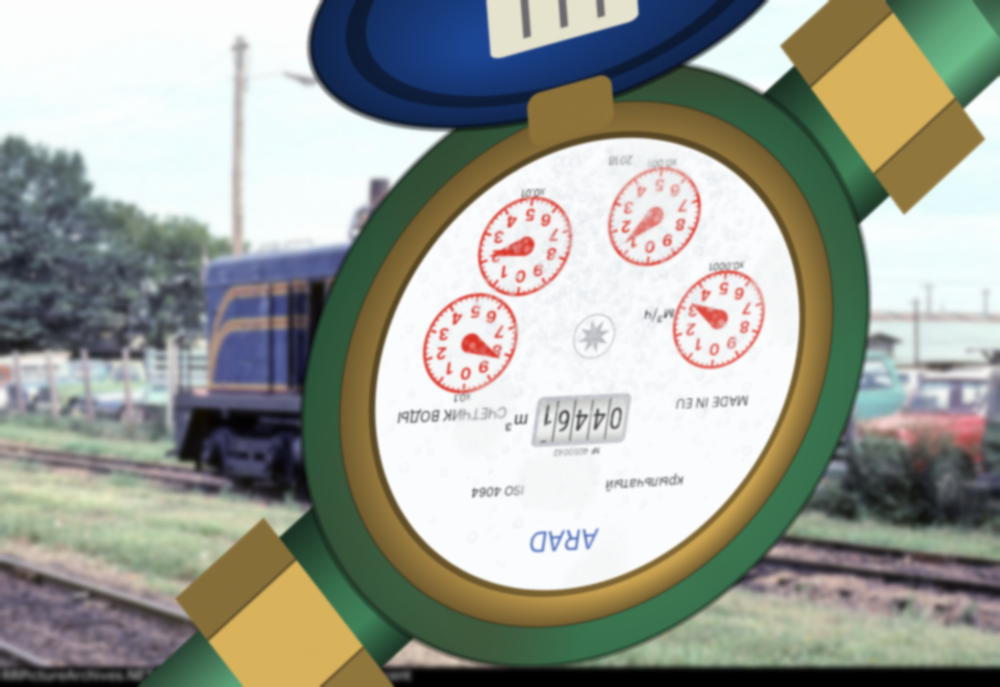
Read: 4460.8213; m³
